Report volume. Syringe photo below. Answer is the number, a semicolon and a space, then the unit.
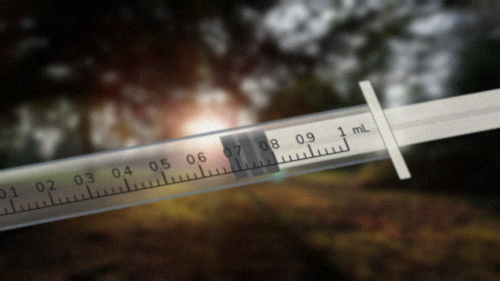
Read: 0.68; mL
